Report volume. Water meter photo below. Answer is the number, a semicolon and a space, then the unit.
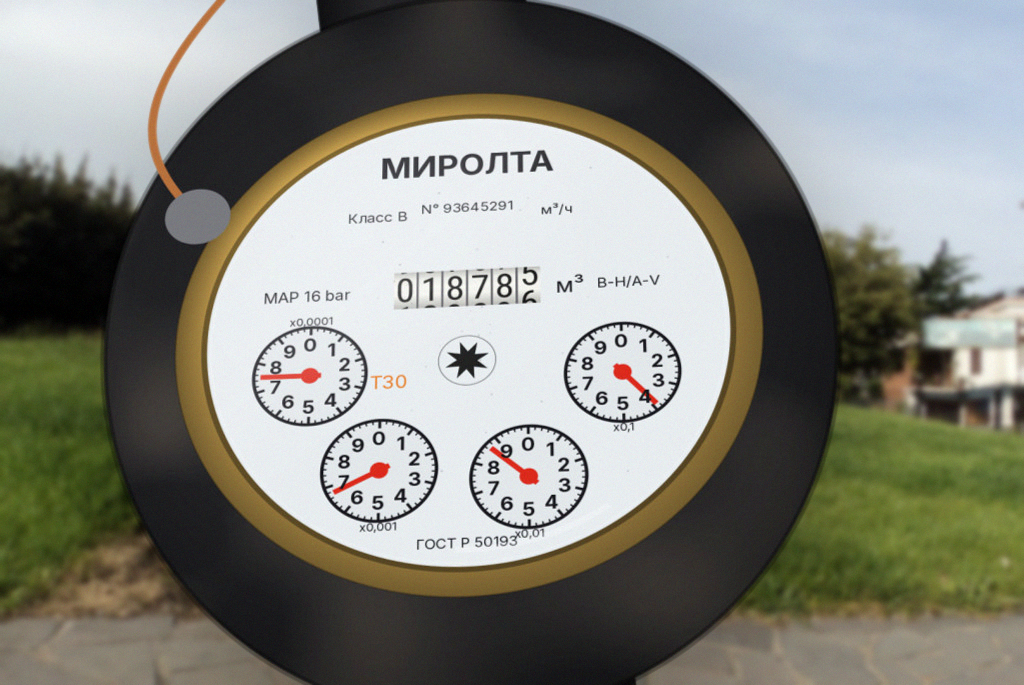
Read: 18785.3867; m³
